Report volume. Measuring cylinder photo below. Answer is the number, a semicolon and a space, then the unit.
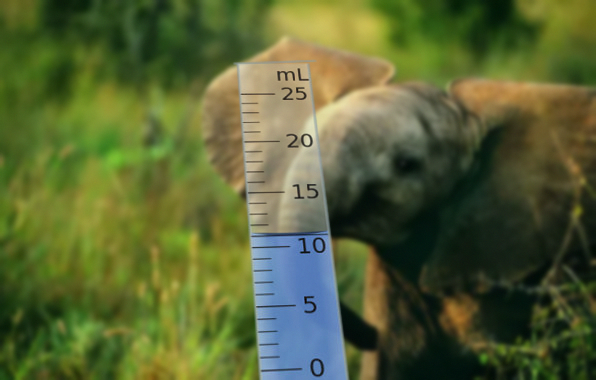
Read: 11; mL
